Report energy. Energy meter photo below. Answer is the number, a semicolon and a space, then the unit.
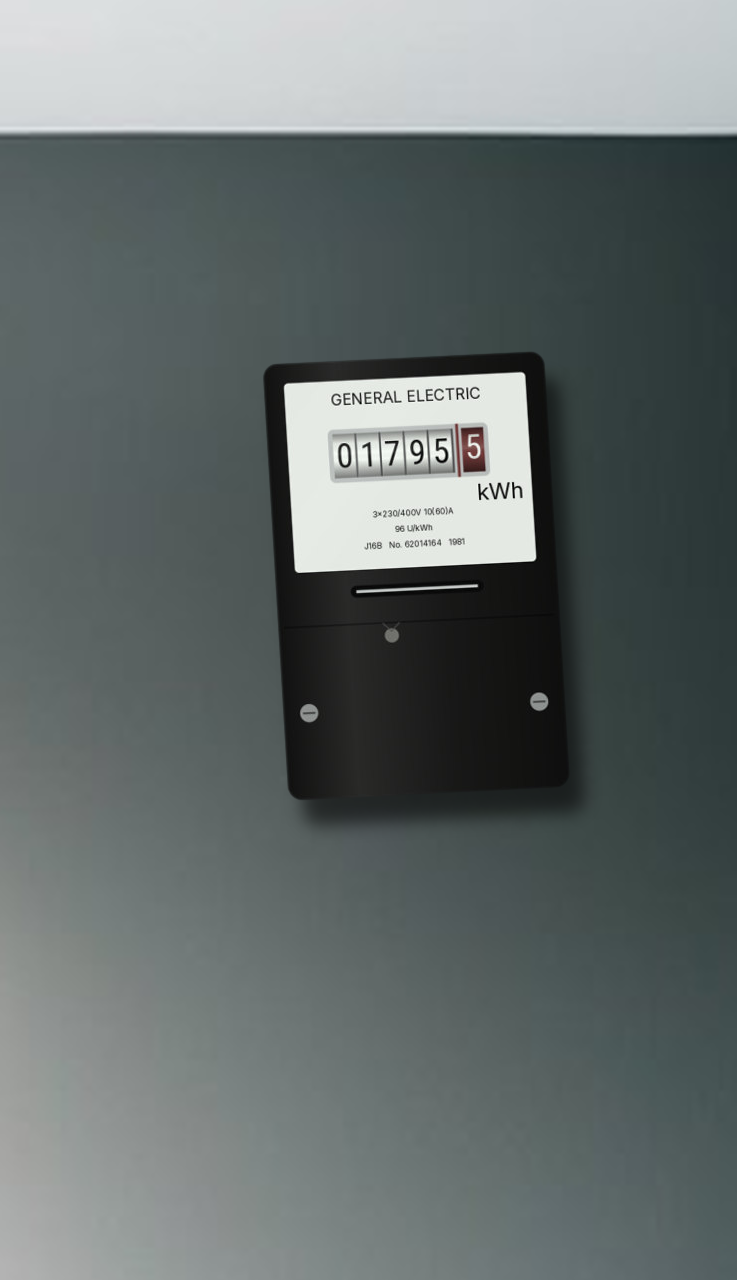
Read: 1795.5; kWh
